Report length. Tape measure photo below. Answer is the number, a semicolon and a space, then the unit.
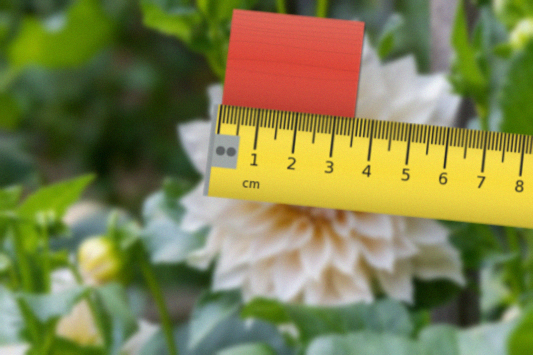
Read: 3.5; cm
